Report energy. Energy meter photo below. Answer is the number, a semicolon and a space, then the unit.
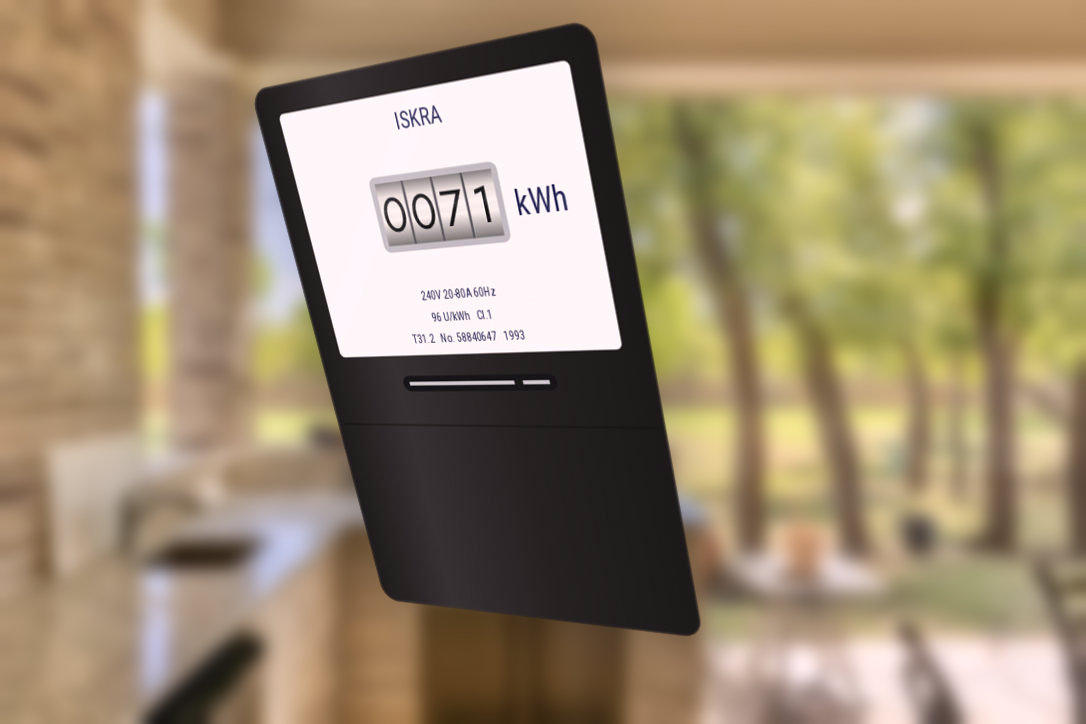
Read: 71; kWh
